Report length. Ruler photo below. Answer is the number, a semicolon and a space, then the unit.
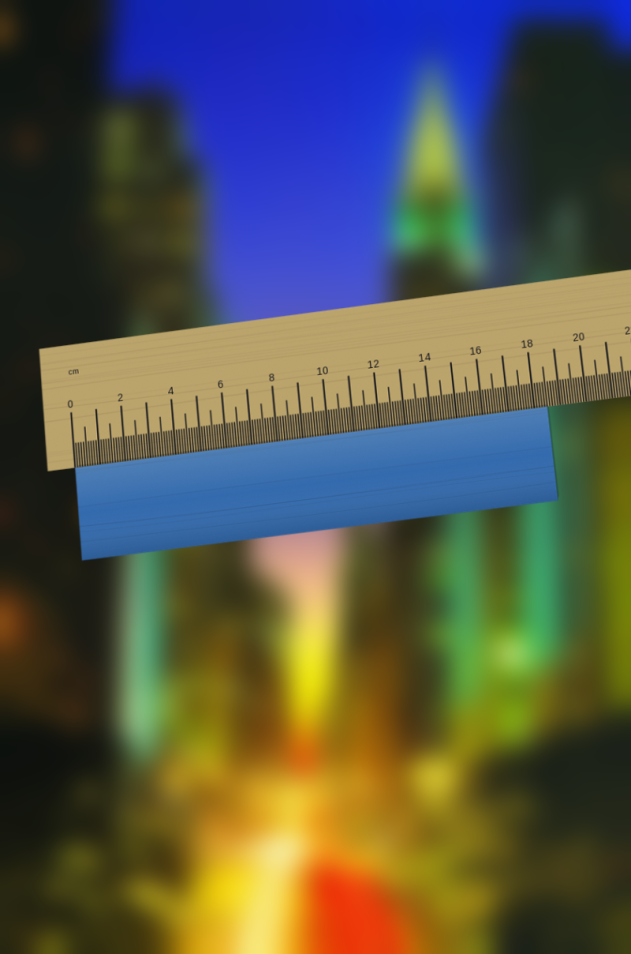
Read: 18.5; cm
